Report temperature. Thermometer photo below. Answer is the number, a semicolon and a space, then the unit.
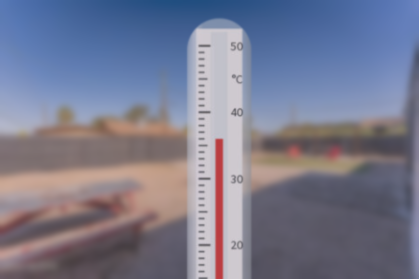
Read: 36; °C
